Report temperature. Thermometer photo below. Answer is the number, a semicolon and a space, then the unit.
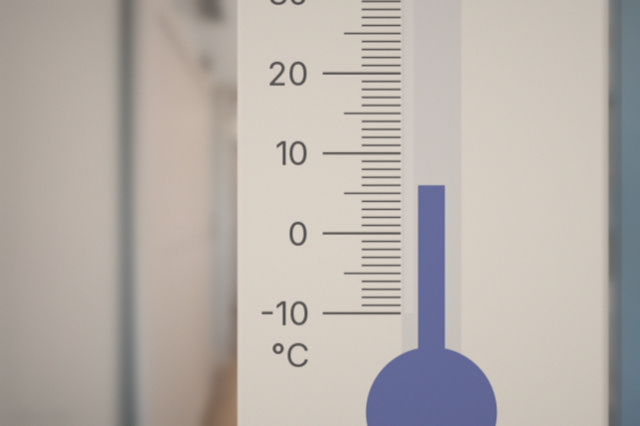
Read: 6; °C
